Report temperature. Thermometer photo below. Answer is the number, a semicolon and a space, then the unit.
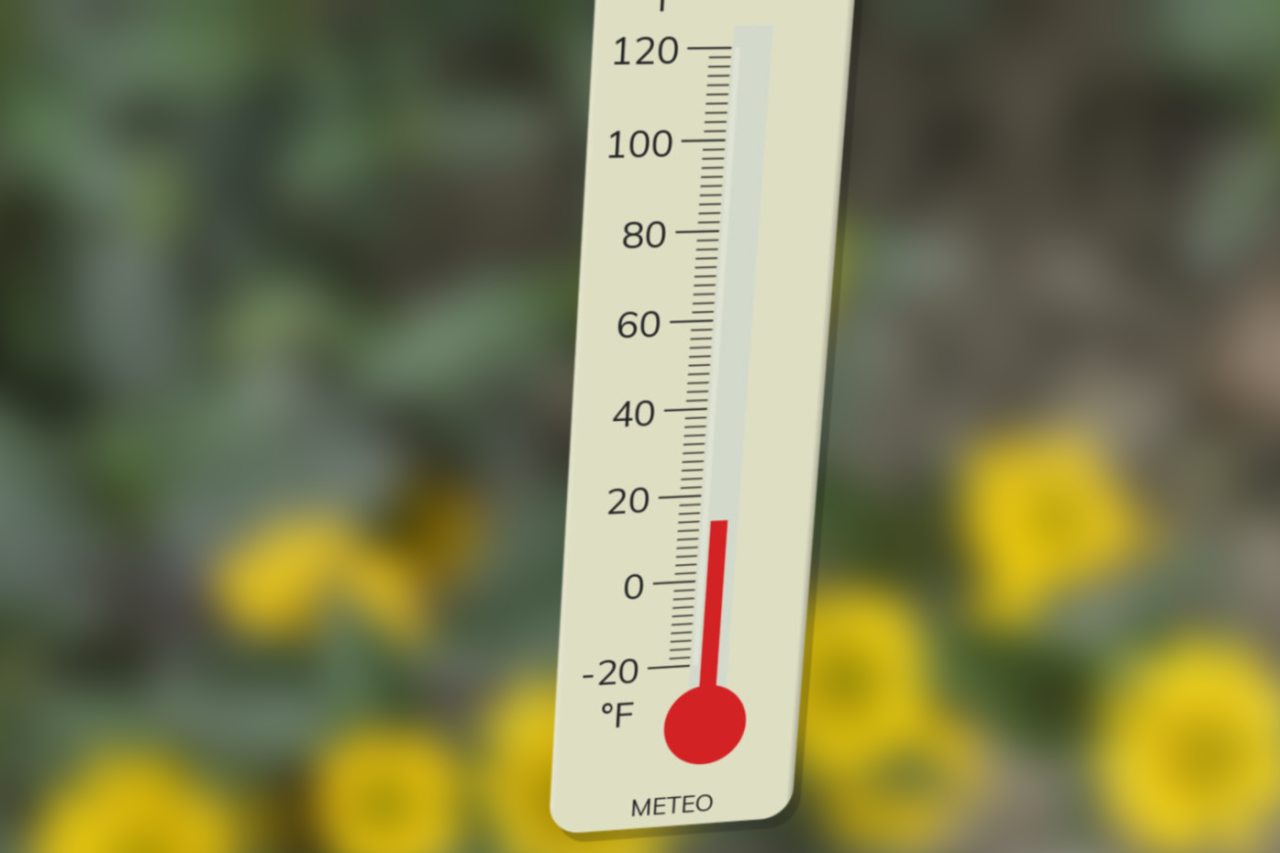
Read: 14; °F
